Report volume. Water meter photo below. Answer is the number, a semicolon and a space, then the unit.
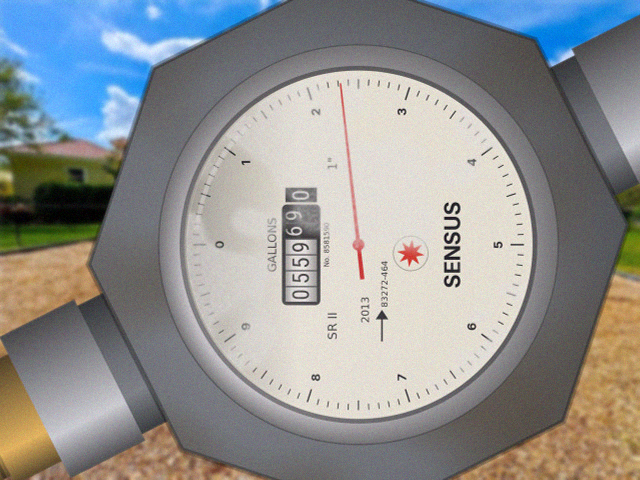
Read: 559692.3; gal
